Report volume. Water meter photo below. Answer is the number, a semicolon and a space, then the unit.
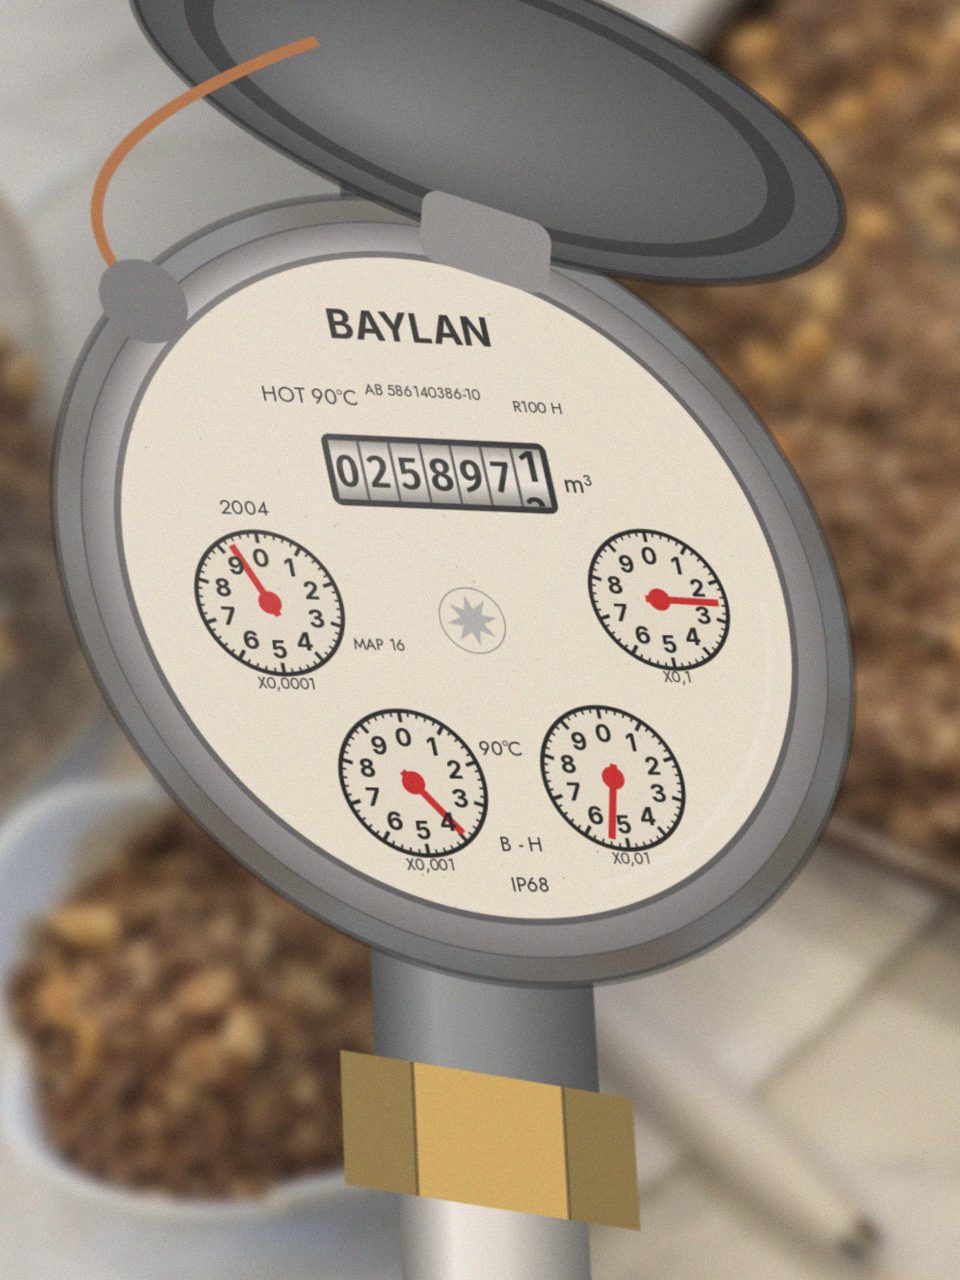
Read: 258971.2539; m³
